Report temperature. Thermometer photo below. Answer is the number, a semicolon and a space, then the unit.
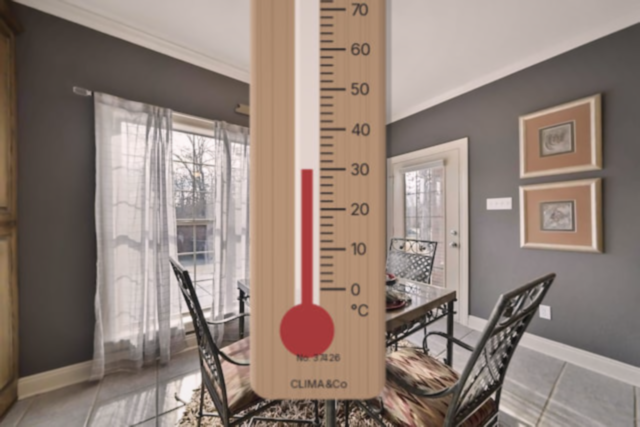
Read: 30; °C
